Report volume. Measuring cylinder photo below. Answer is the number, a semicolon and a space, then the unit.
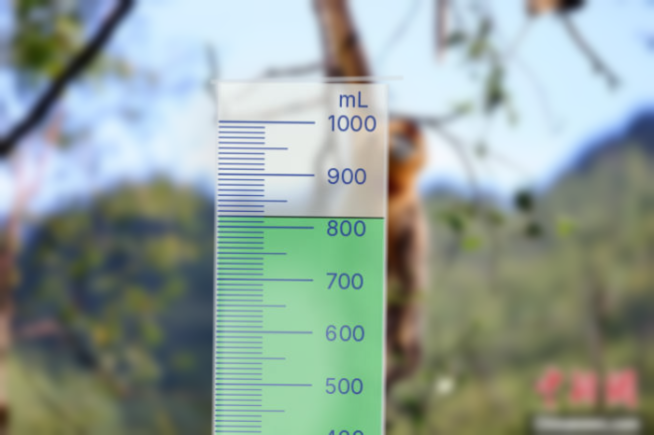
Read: 820; mL
